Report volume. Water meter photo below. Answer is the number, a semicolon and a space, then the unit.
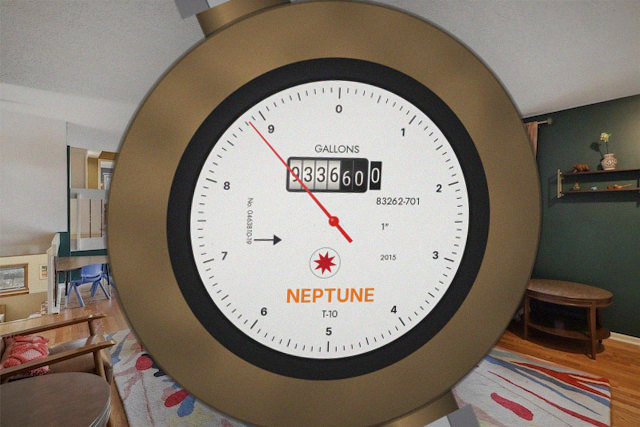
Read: 9336598.8; gal
